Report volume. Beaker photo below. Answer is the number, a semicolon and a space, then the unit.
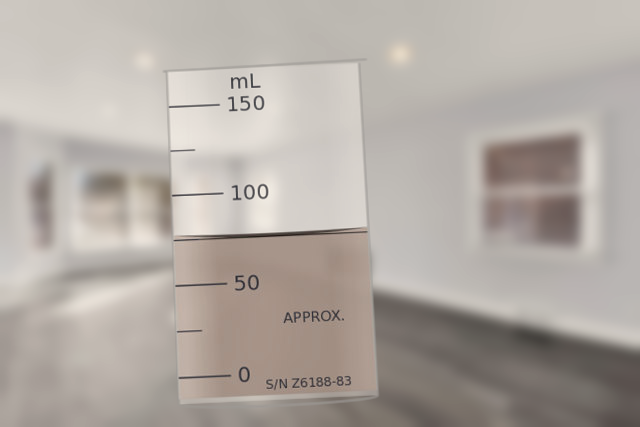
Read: 75; mL
